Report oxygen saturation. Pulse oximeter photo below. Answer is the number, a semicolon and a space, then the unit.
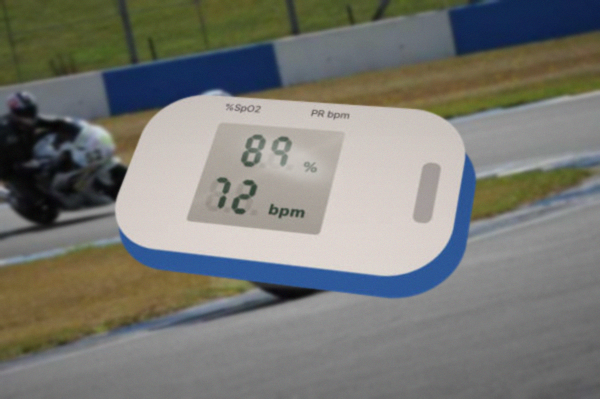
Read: 89; %
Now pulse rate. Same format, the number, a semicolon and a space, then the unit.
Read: 72; bpm
